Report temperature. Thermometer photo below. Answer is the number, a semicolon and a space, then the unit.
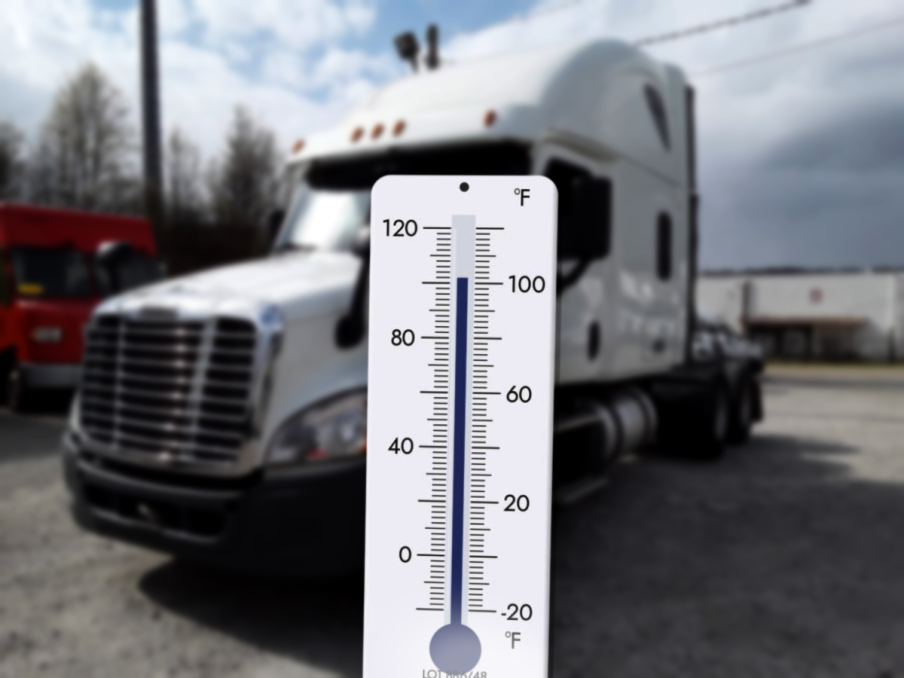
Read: 102; °F
